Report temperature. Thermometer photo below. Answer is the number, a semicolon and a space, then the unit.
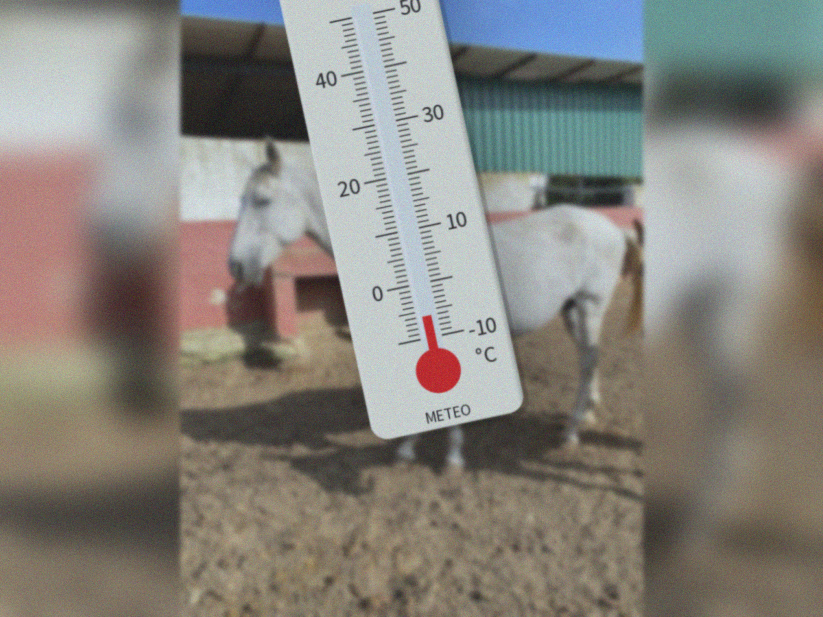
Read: -6; °C
